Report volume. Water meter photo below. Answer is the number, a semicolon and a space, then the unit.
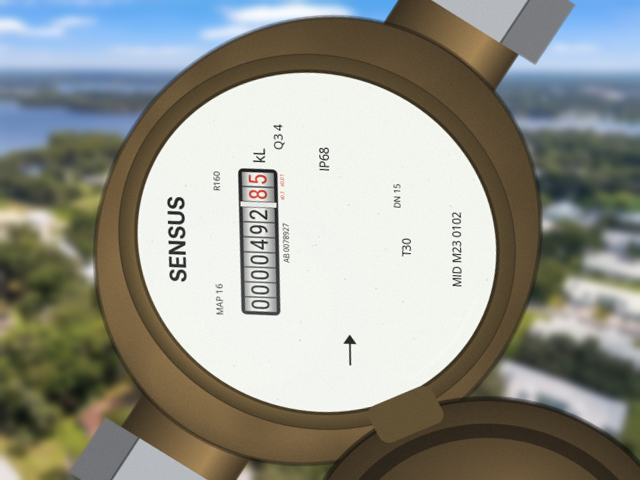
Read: 492.85; kL
